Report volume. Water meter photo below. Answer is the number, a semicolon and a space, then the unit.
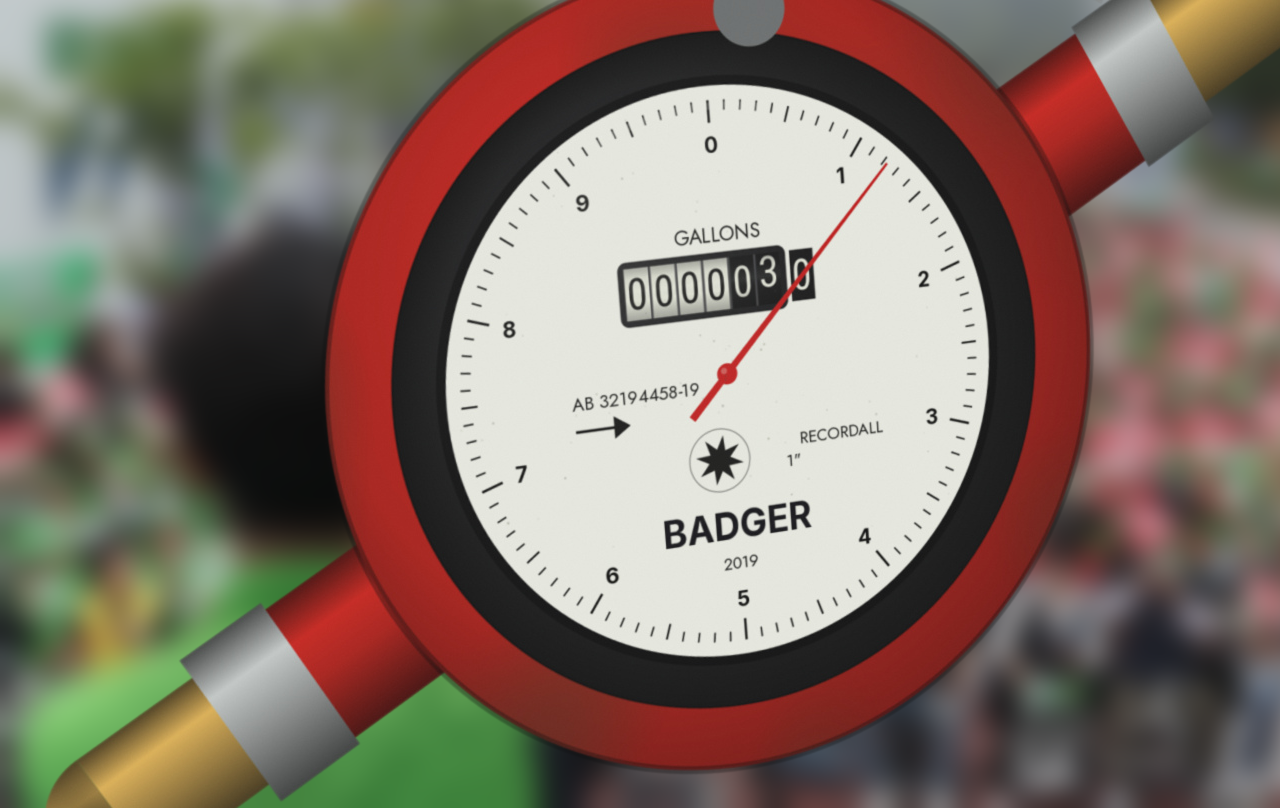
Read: 31.2; gal
